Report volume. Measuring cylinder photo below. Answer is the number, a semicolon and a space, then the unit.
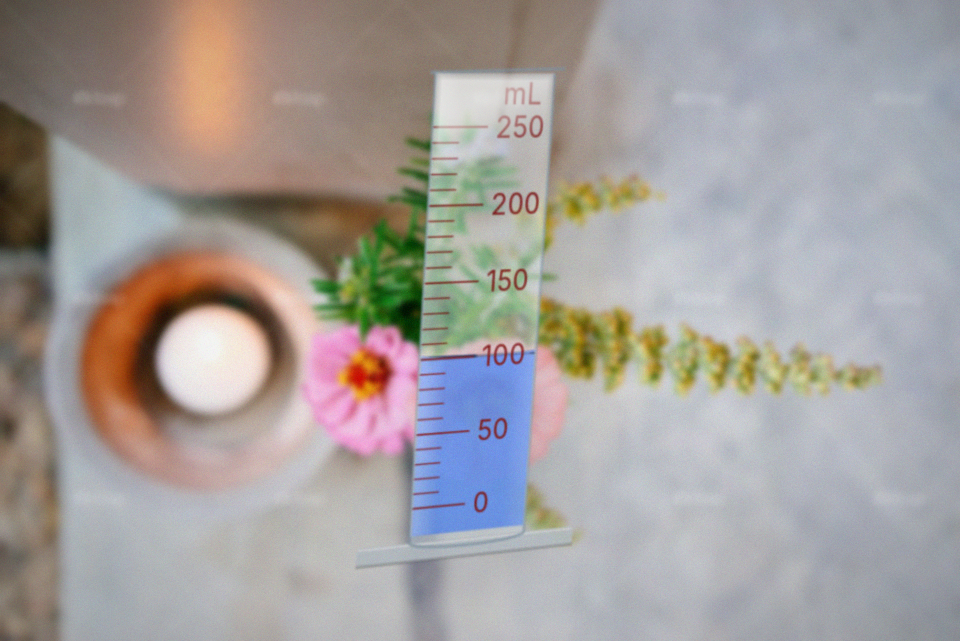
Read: 100; mL
